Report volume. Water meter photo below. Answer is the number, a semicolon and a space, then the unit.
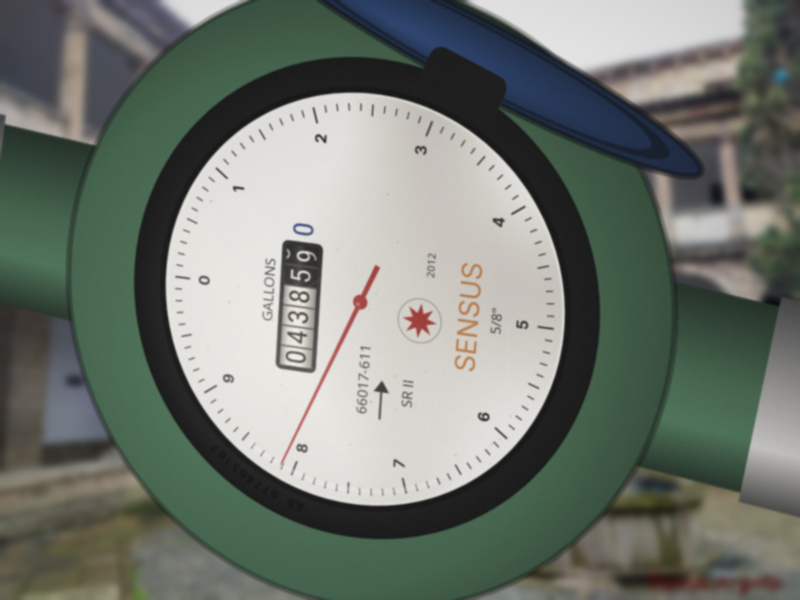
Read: 438588.1; gal
